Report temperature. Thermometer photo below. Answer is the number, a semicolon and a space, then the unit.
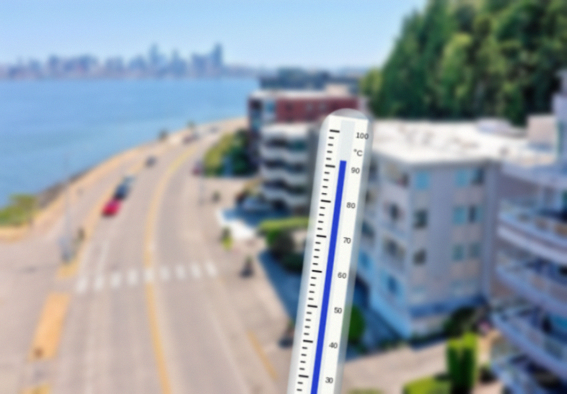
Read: 92; °C
